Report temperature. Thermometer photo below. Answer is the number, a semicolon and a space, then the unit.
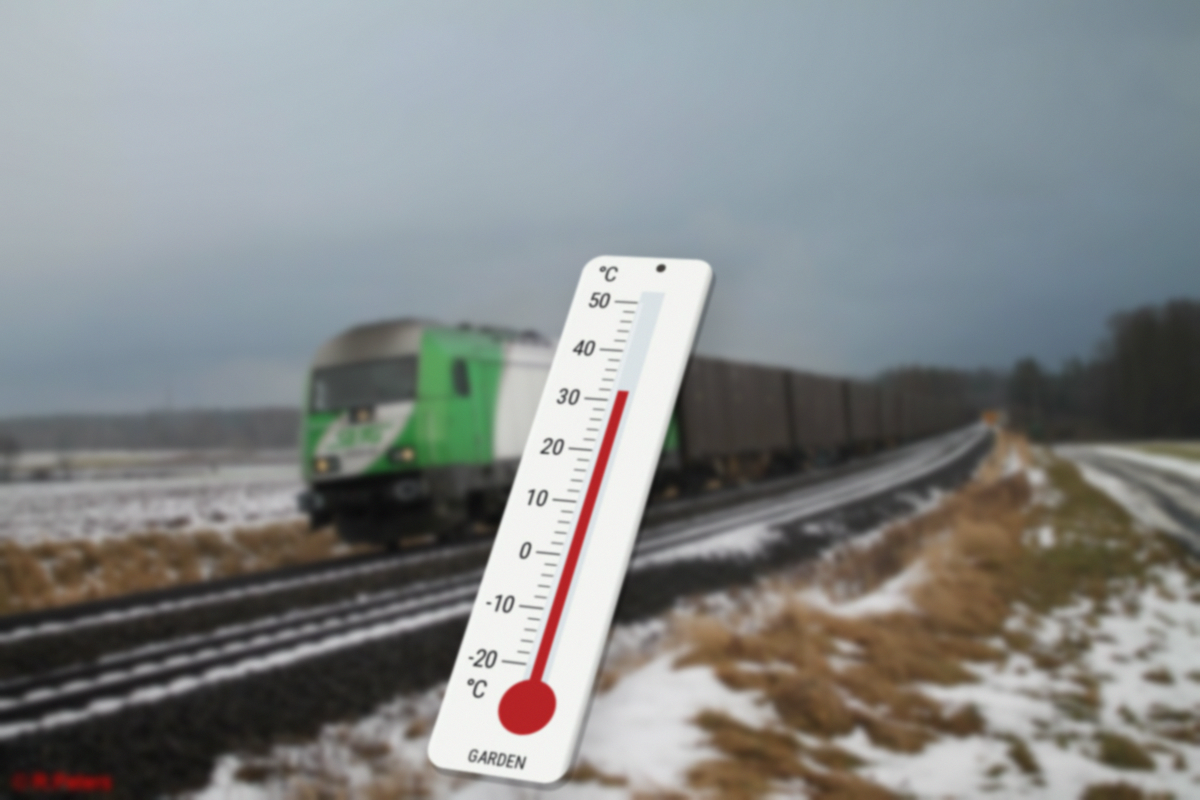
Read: 32; °C
